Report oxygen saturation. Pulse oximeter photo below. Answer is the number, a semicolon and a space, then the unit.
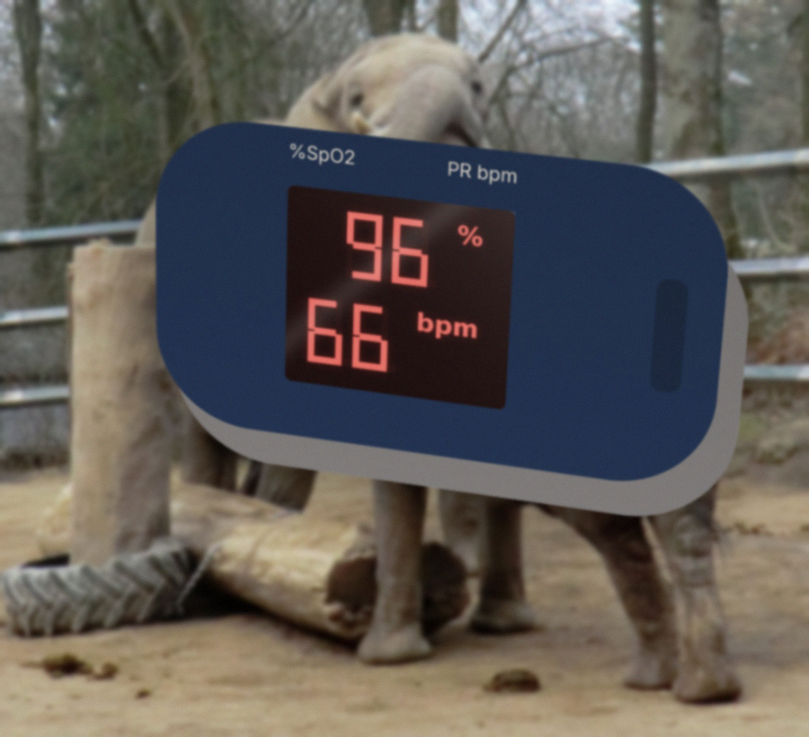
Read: 96; %
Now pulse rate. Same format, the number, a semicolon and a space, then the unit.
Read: 66; bpm
